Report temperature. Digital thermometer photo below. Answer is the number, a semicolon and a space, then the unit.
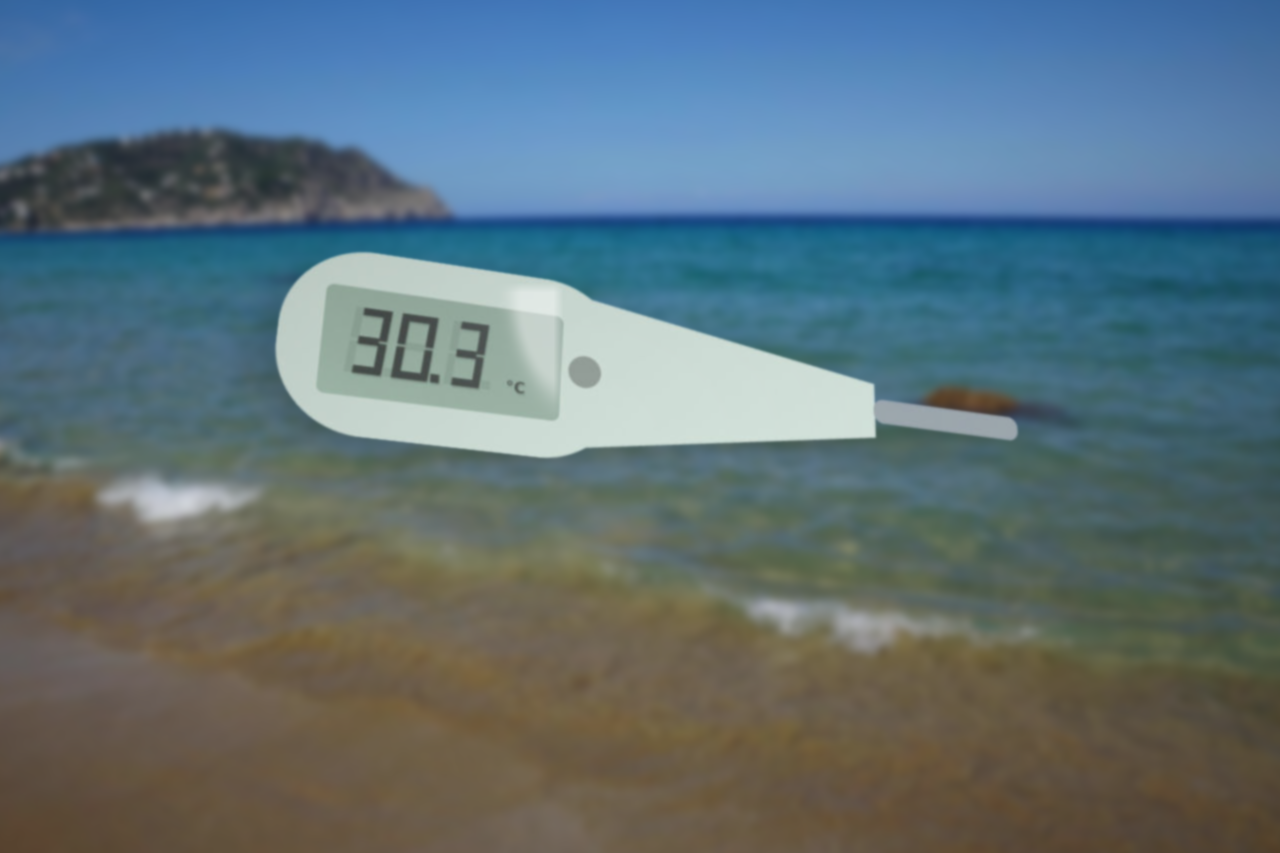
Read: 30.3; °C
